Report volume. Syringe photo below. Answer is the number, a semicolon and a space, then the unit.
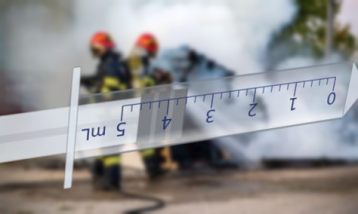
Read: 3.6; mL
